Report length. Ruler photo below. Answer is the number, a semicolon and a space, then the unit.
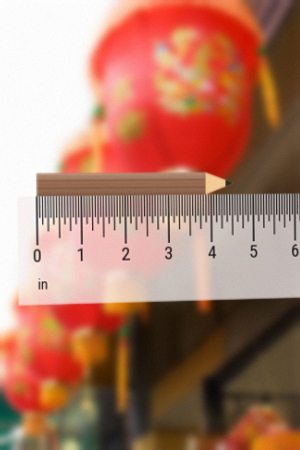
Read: 4.5; in
